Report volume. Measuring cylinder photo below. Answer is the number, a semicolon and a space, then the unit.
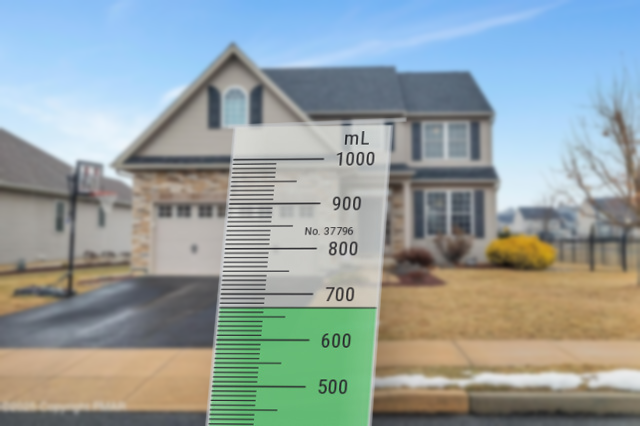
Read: 670; mL
